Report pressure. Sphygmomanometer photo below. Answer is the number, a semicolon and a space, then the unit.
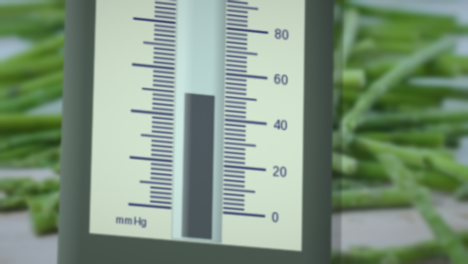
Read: 50; mmHg
